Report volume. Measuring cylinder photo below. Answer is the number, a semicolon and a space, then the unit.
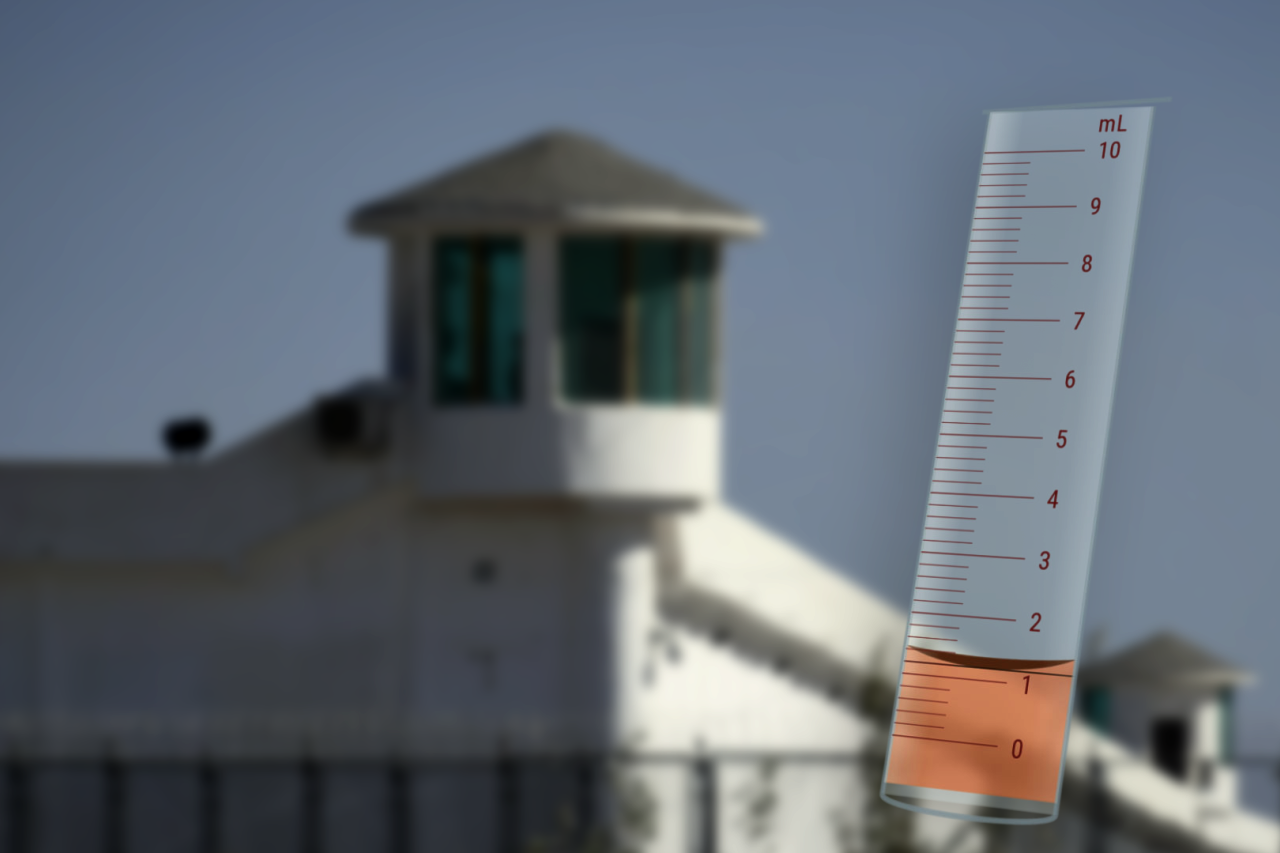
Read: 1.2; mL
